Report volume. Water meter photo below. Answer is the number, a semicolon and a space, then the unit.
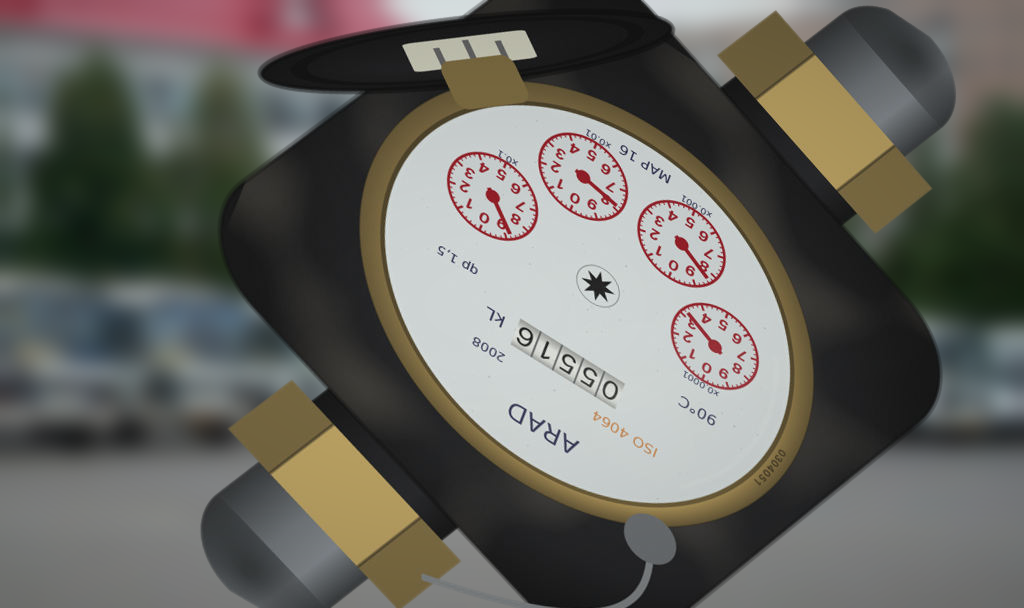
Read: 5516.8783; kL
